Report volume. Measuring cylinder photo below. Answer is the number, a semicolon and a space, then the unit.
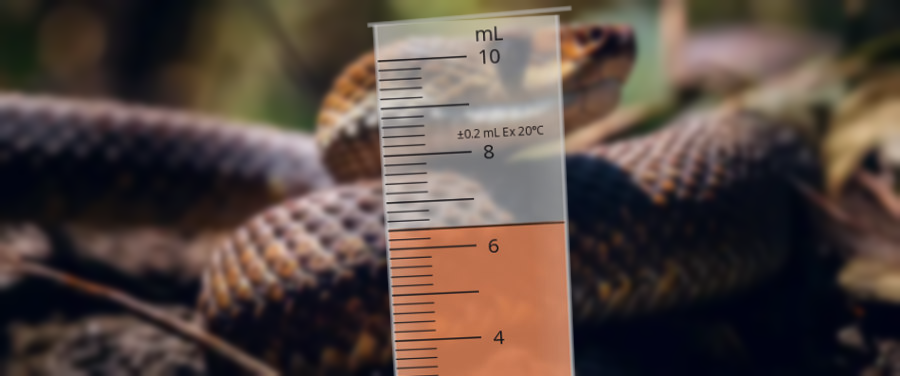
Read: 6.4; mL
